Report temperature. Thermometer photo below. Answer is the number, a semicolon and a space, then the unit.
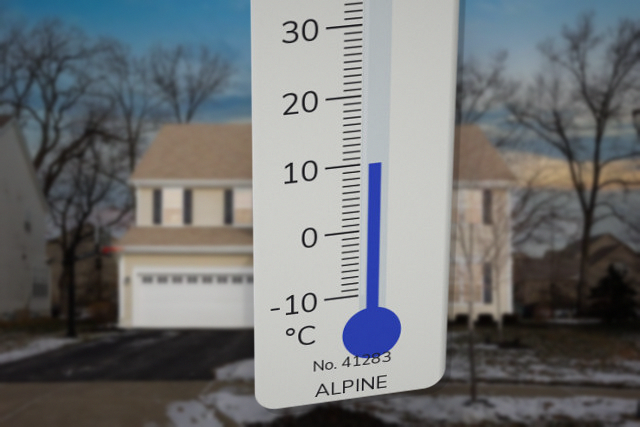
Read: 10; °C
